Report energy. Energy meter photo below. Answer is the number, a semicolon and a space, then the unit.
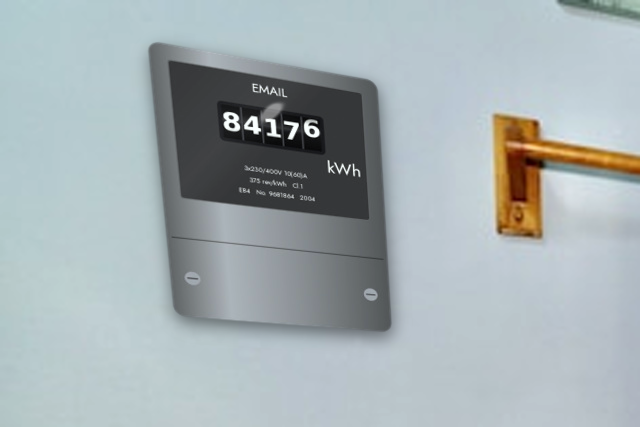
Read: 84176; kWh
